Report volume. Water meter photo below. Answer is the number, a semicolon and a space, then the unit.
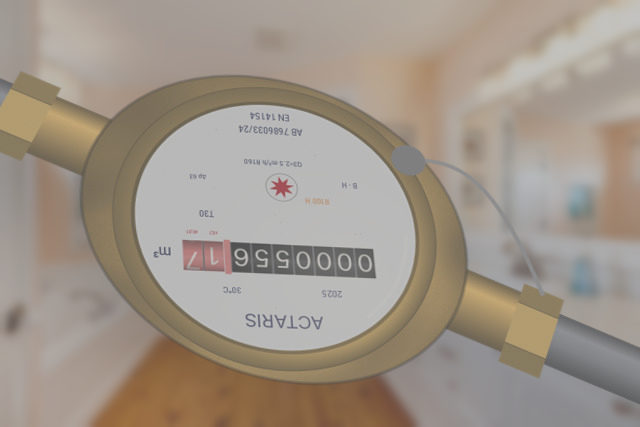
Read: 556.17; m³
